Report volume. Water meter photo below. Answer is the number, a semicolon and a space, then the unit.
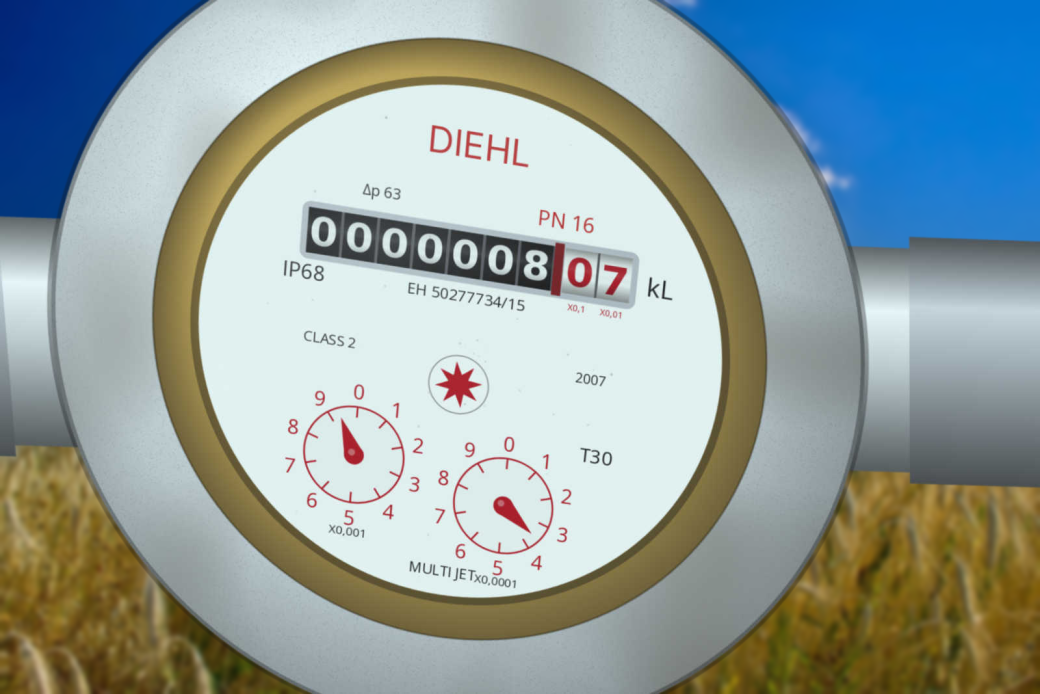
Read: 8.0693; kL
